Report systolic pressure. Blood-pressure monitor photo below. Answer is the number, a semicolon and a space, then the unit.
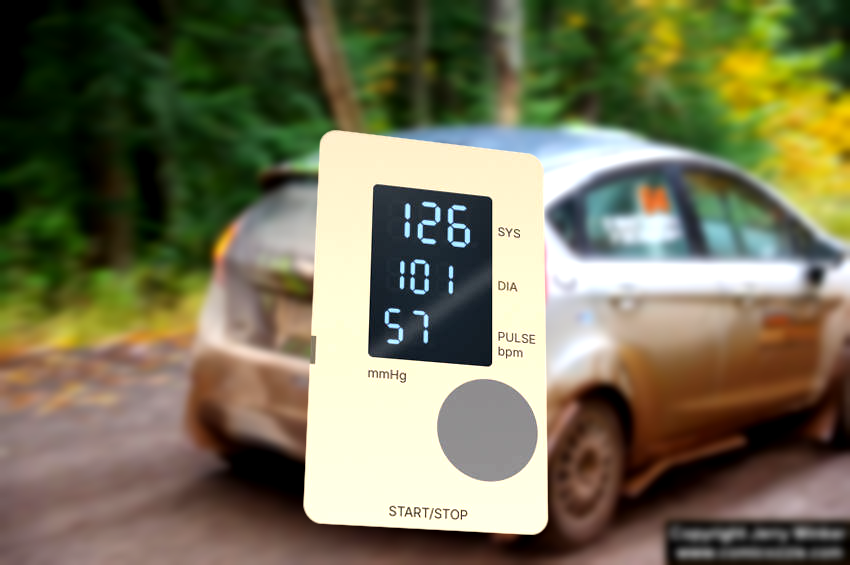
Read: 126; mmHg
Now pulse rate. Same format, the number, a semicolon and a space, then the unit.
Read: 57; bpm
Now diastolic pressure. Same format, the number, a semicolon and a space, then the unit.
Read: 101; mmHg
